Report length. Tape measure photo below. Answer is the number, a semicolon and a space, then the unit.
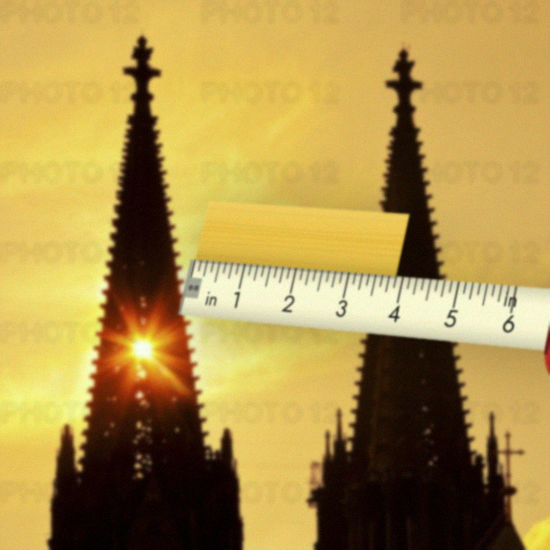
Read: 3.875; in
